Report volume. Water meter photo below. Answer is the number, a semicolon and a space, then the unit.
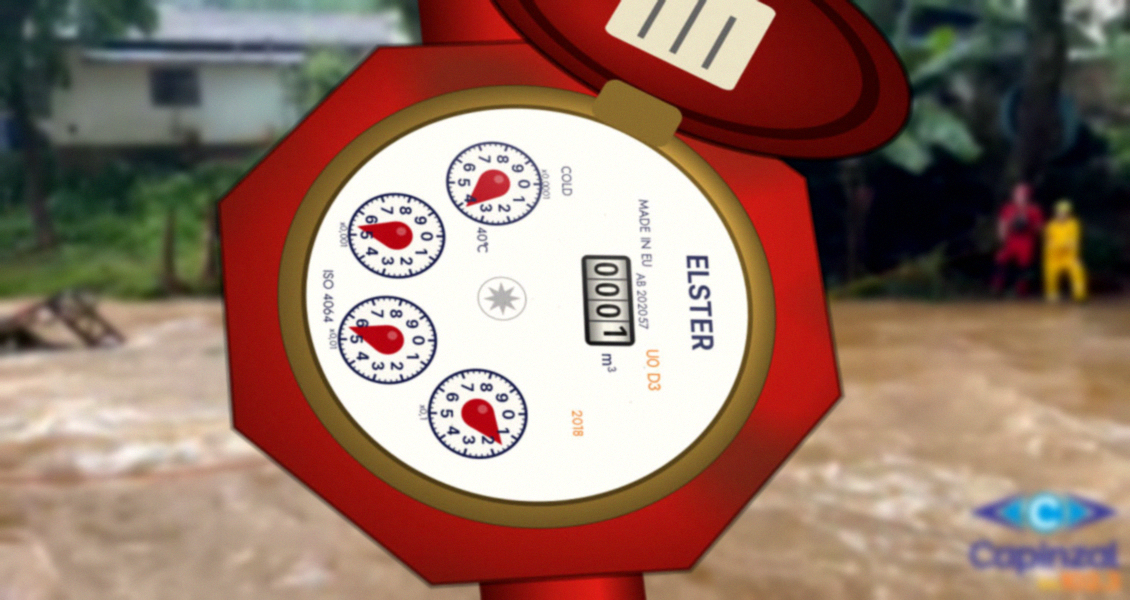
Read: 1.1553; m³
